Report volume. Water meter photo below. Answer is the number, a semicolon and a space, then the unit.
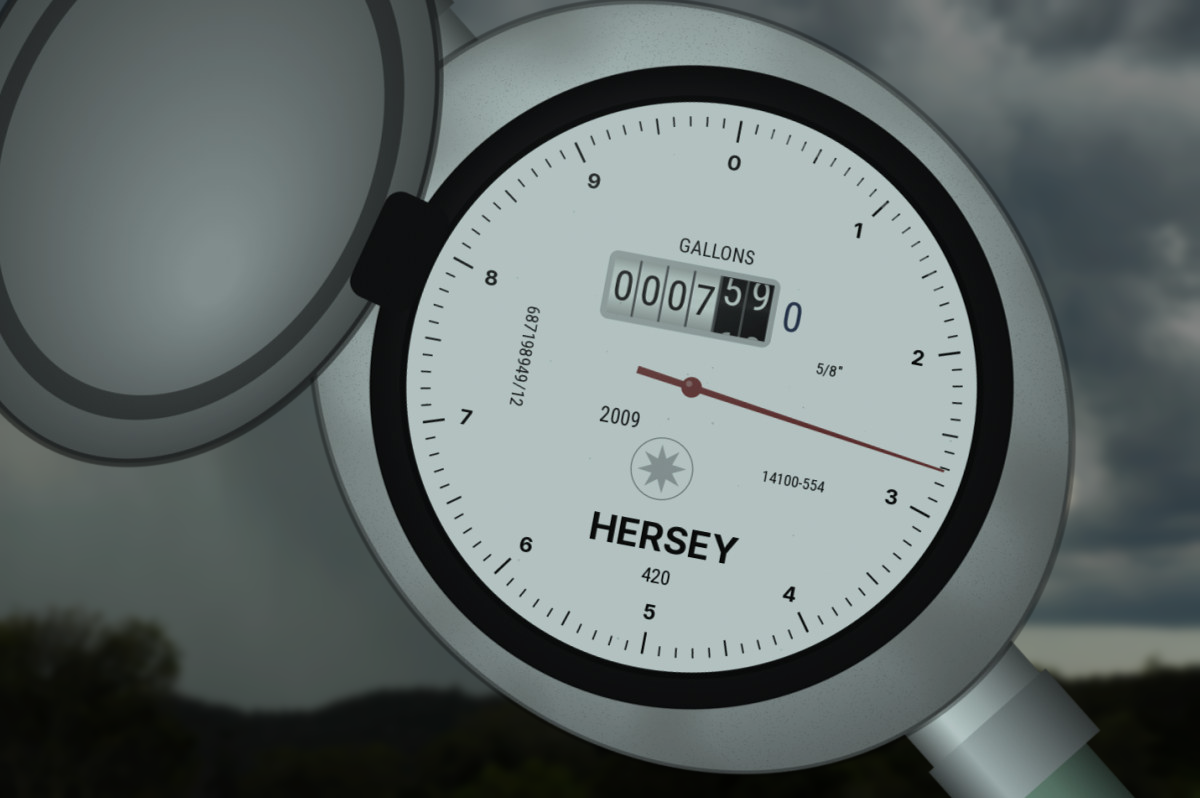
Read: 7592.7; gal
